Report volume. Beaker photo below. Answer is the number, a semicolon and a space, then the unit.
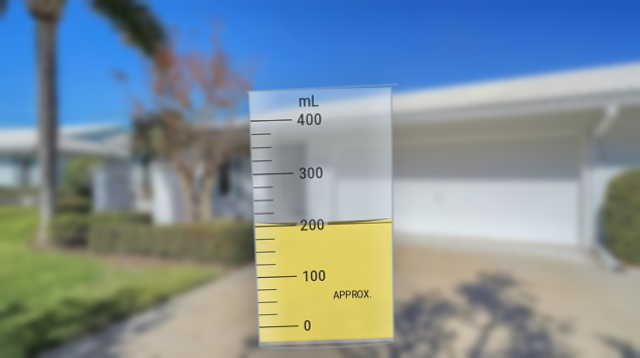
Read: 200; mL
